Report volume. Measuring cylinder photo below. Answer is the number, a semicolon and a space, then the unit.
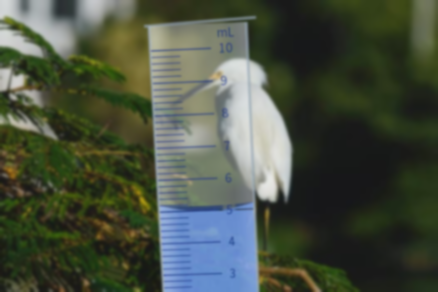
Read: 5; mL
